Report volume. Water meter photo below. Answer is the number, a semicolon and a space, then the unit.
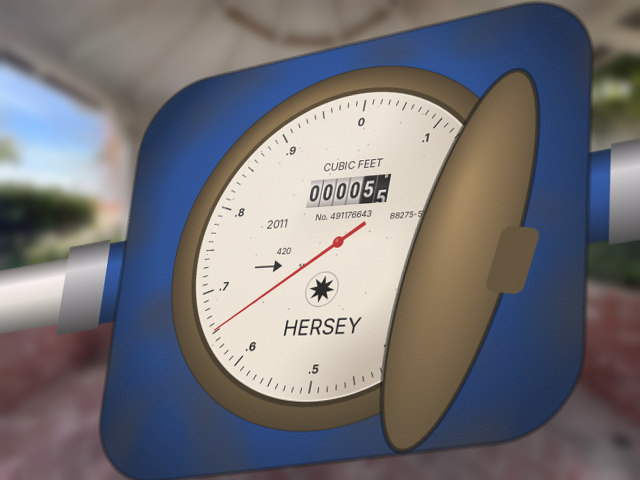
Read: 54.65; ft³
